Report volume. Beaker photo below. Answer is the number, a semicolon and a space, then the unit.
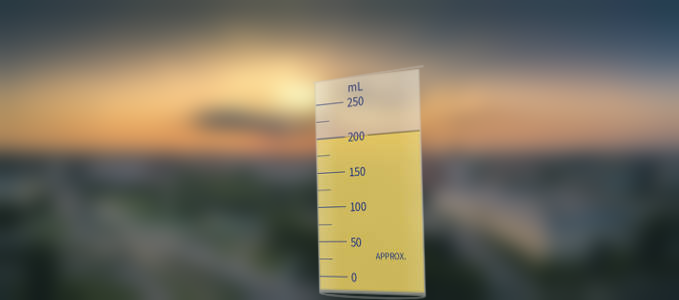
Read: 200; mL
